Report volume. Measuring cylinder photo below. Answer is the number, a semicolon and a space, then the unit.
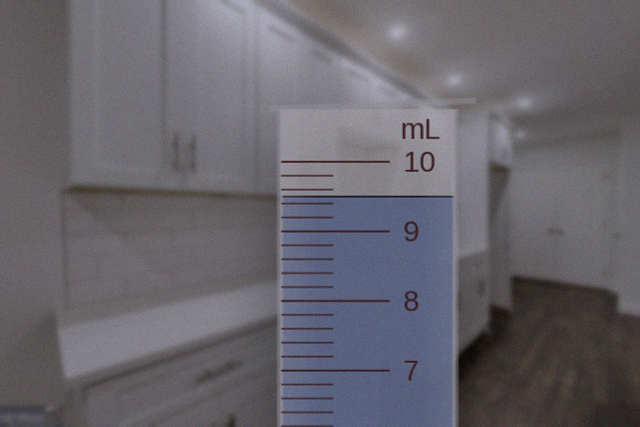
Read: 9.5; mL
